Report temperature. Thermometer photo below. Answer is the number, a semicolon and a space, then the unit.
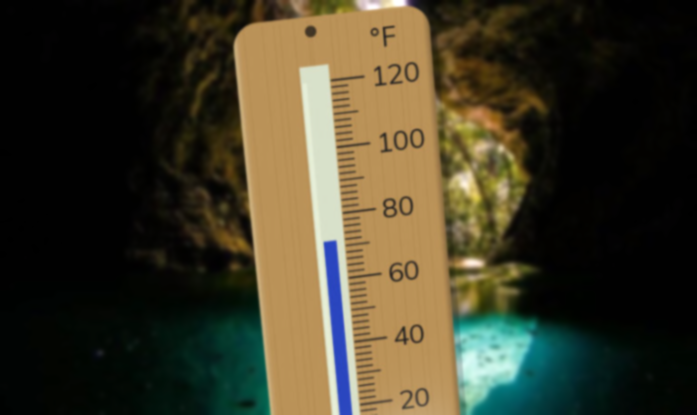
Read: 72; °F
